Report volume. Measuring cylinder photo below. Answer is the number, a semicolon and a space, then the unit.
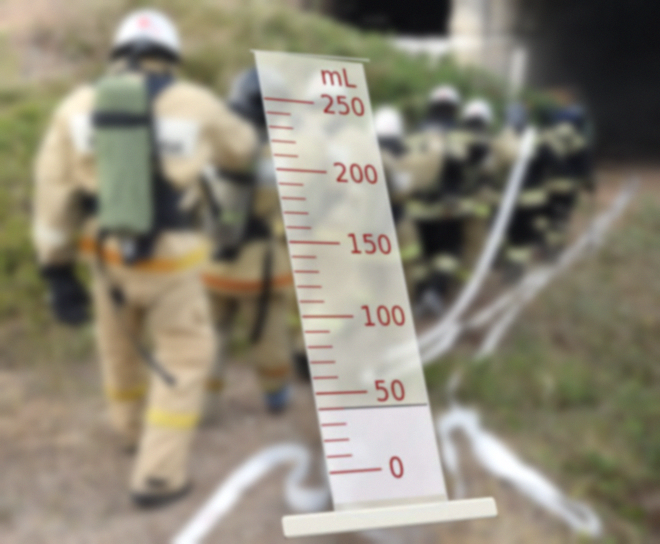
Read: 40; mL
